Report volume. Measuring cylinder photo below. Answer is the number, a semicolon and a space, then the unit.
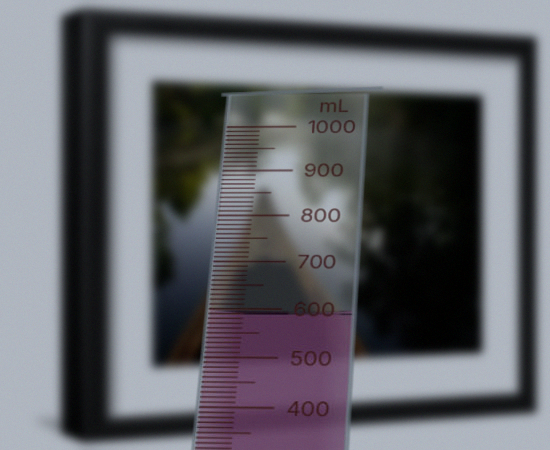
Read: 590; mL
